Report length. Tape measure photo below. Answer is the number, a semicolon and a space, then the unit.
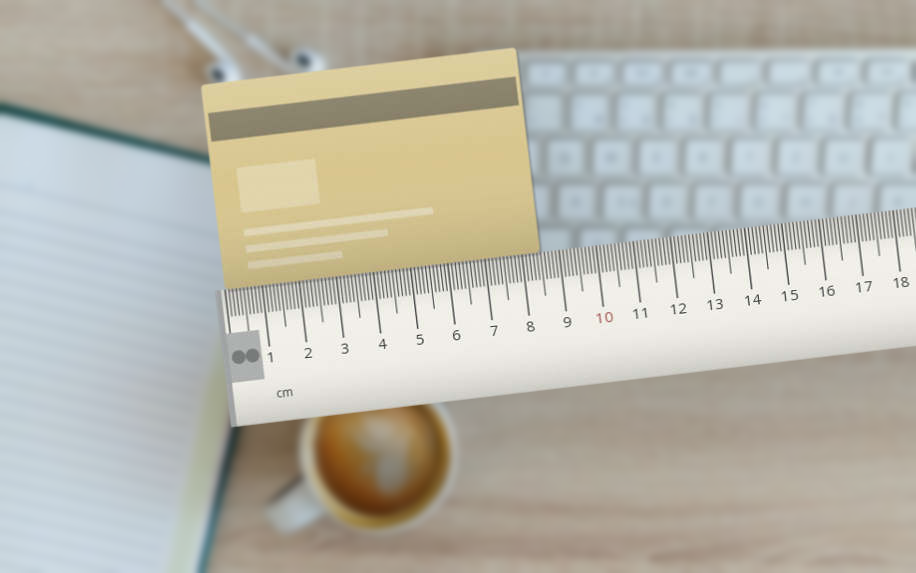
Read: 8.5; cm
